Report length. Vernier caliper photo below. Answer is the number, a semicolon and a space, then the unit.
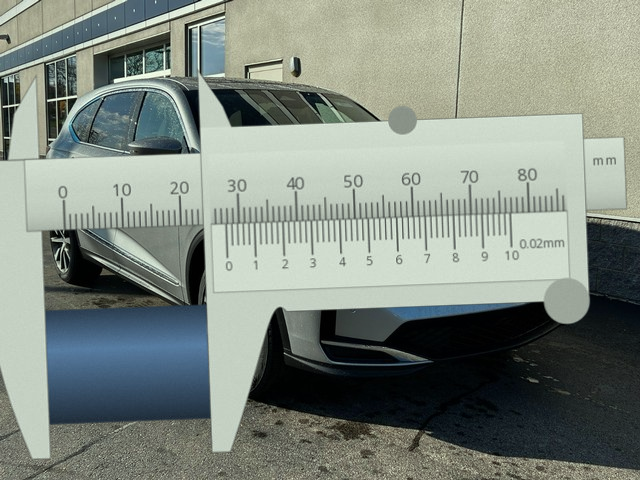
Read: 27.8; mm
